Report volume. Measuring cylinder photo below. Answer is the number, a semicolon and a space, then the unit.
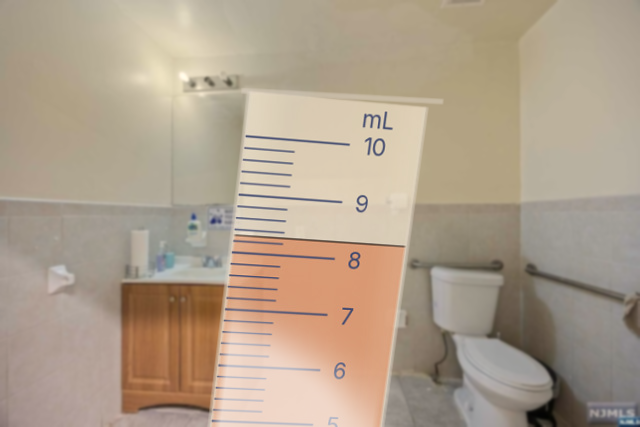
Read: 8.3; mL
